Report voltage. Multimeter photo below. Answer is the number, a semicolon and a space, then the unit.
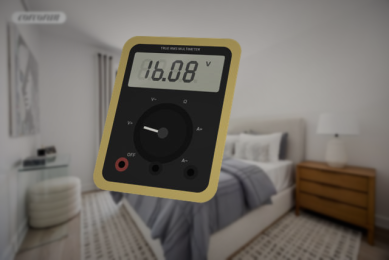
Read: 16.08; V
